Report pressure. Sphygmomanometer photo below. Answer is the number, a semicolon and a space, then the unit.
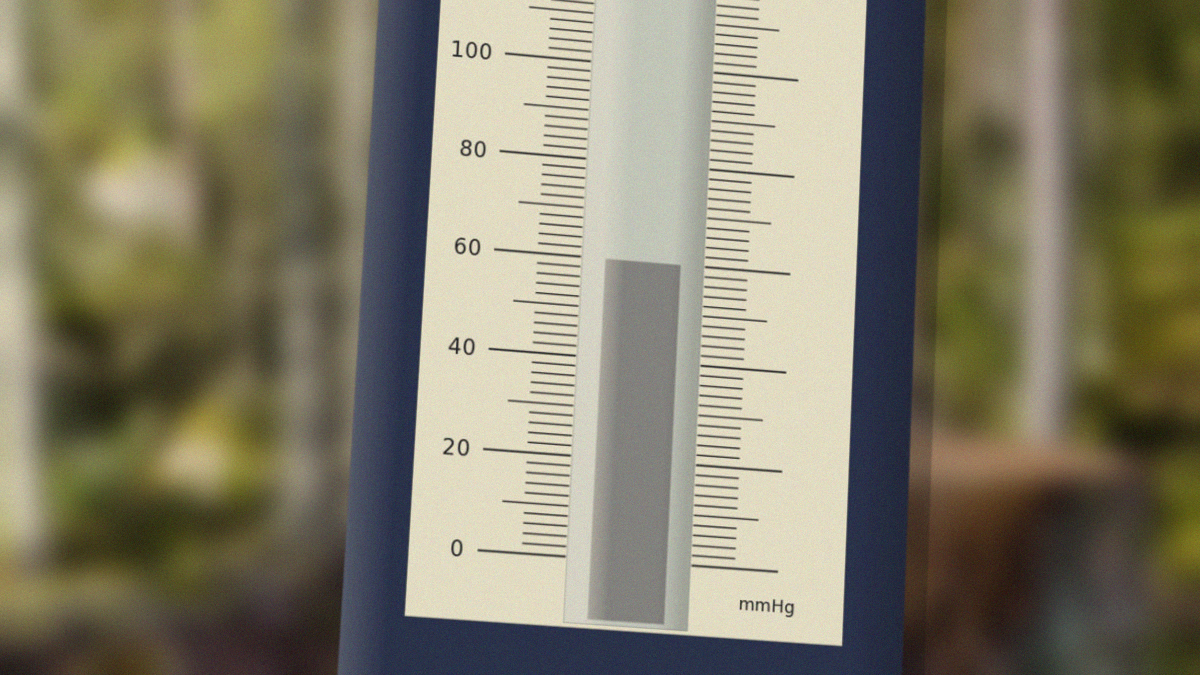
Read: 60; mmHg
